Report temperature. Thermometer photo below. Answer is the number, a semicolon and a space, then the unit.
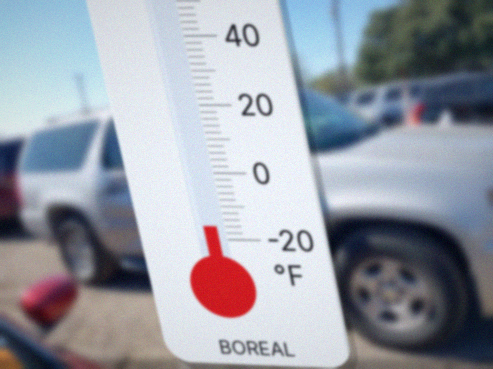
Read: -16; °F
